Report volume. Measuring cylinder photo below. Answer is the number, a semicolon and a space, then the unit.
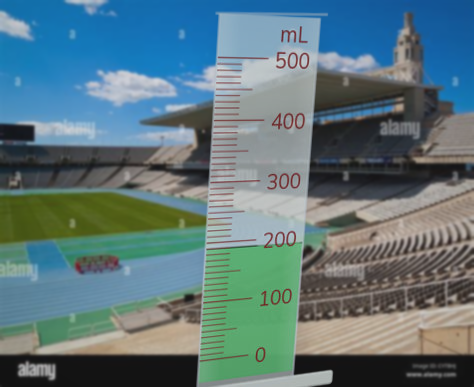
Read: 190; mL
